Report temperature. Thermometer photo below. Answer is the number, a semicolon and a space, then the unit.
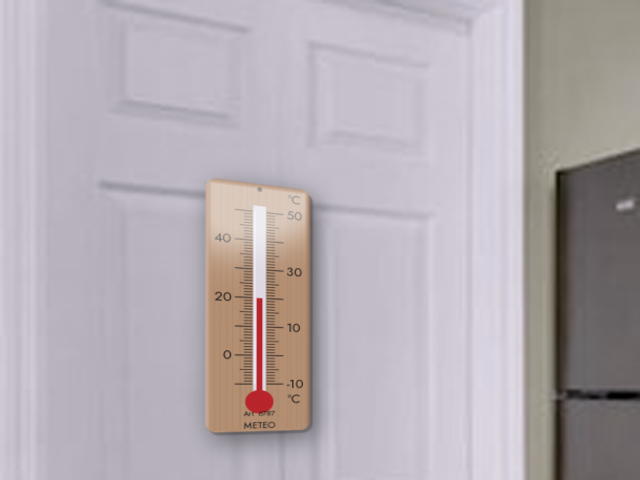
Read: 20; °C
